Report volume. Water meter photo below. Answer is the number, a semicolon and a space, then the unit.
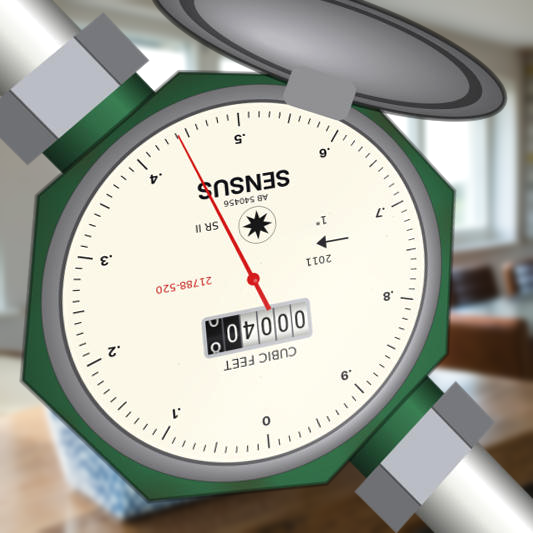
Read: 408.44; ft³
